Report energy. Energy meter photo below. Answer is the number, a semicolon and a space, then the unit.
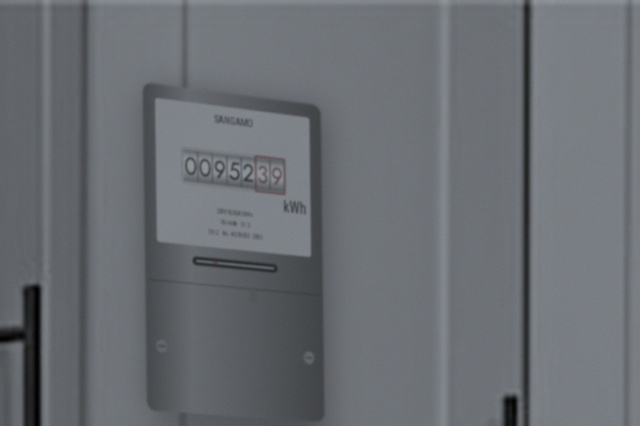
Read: 952.39; kWh
